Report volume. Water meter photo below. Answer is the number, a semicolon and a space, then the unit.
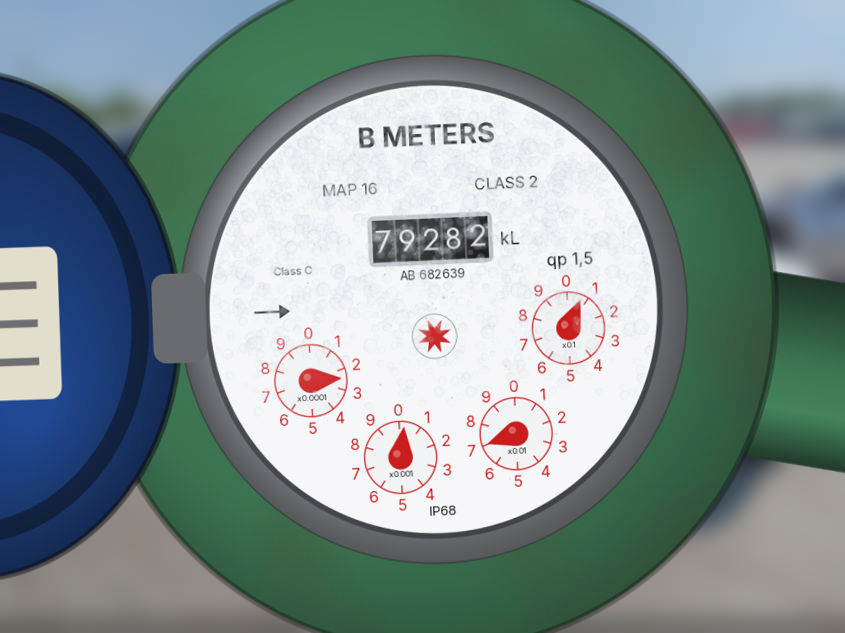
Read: 79282.0702; kL
